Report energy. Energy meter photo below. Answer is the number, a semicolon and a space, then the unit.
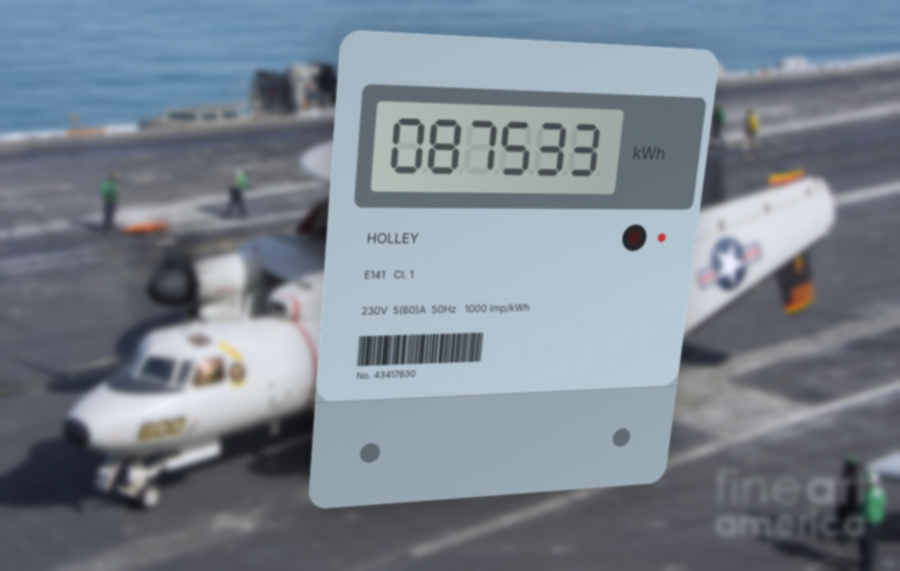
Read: 87533; kWh
